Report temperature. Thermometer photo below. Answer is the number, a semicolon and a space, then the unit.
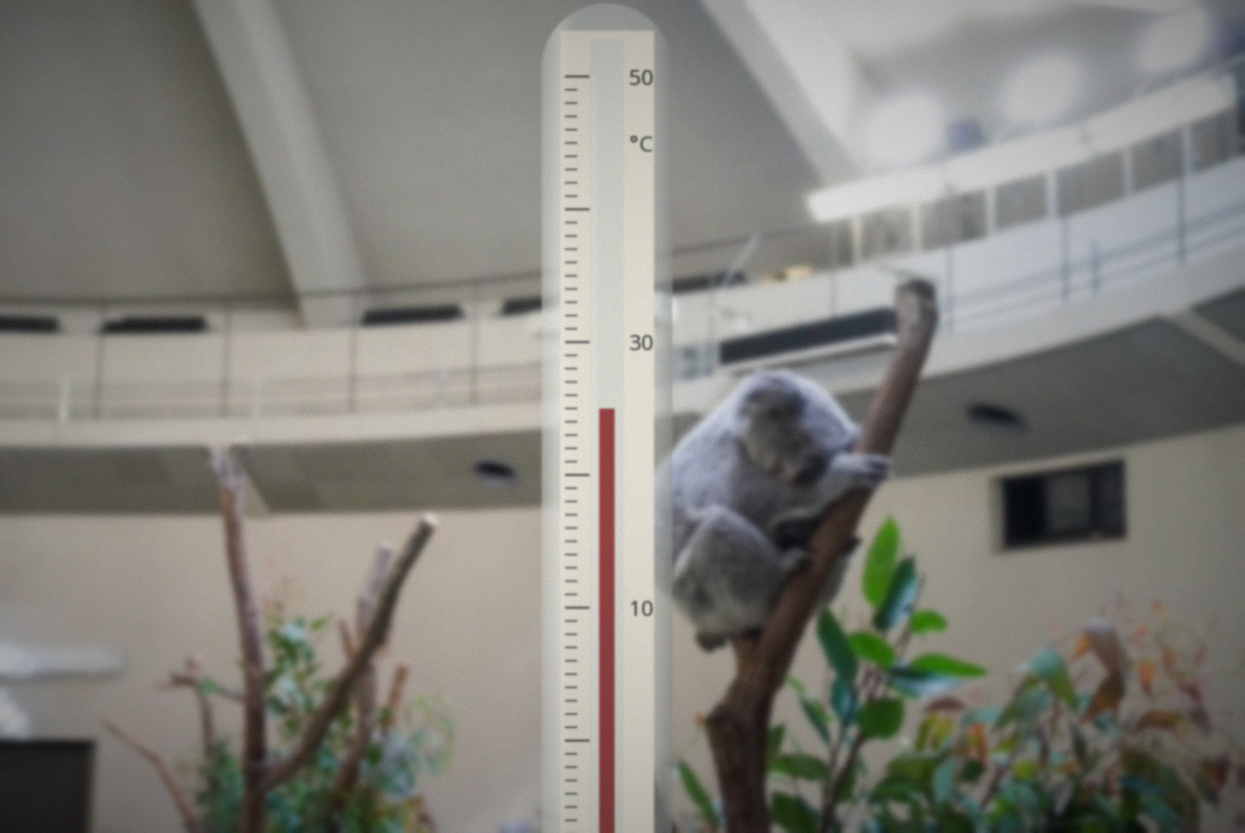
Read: 25; °C
